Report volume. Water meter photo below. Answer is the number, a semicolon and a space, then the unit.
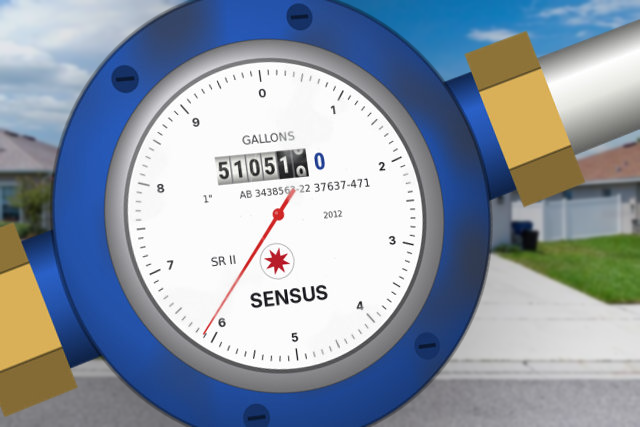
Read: 5105186.1; gal
